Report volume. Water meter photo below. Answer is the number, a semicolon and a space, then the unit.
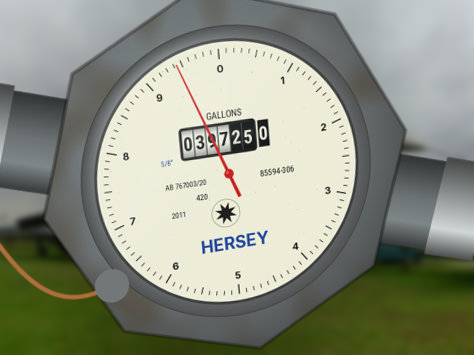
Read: 397249.4; gal
